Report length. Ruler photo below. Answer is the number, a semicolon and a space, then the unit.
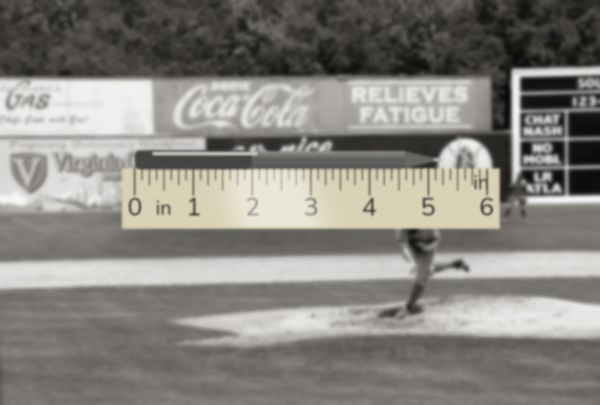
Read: 5.25; in
